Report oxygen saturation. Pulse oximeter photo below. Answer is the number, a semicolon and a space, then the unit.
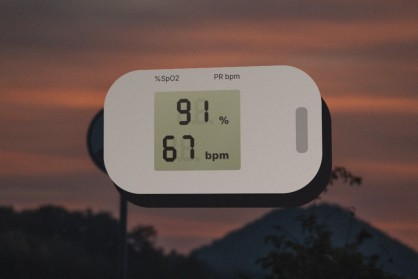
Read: 91; %
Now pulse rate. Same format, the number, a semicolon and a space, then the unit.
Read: 67; bpm
